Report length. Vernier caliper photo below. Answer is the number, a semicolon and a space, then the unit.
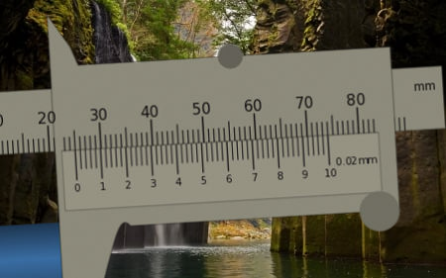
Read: 25.0; mm
